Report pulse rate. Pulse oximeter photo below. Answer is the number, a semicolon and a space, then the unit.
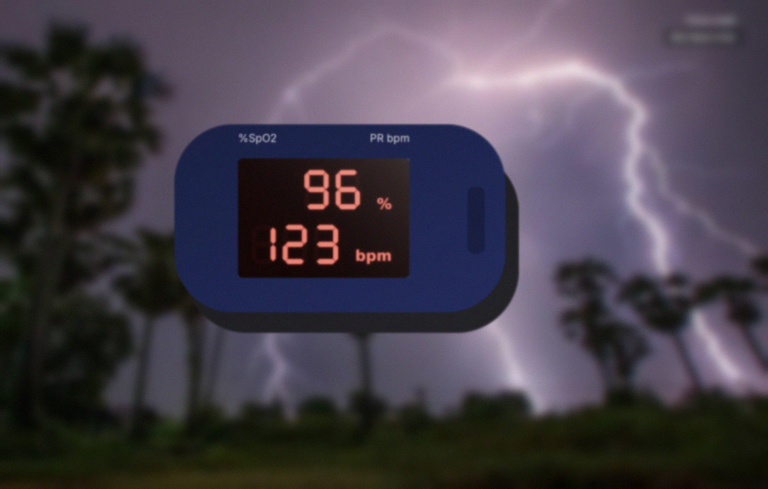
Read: 123; bpm
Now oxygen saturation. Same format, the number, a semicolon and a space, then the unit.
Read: 96; %
